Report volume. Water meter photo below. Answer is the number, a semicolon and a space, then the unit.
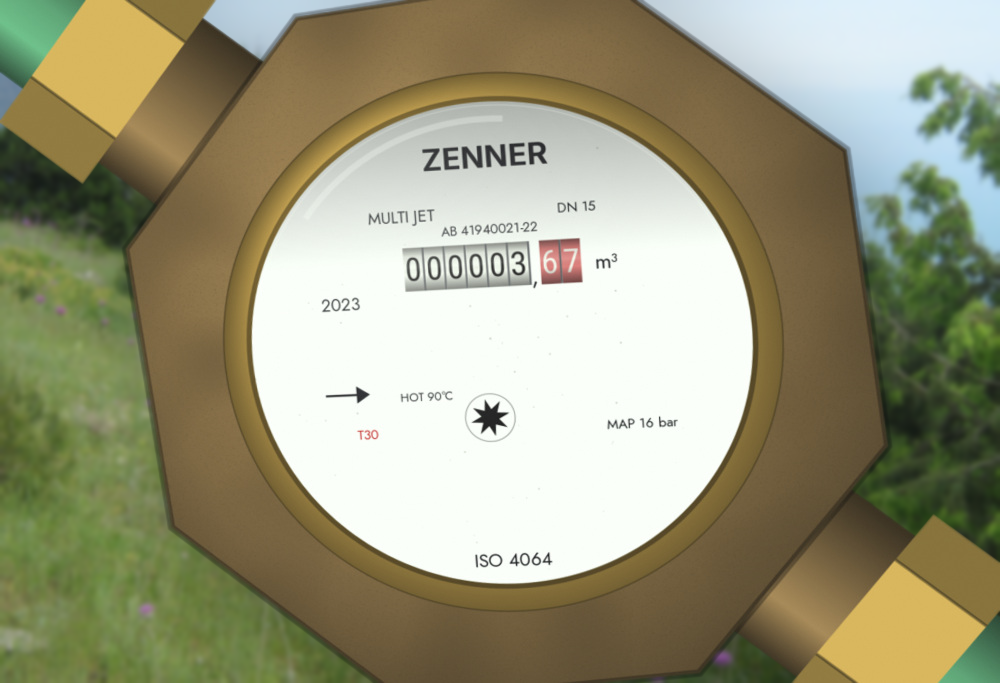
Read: 3.67; m³
